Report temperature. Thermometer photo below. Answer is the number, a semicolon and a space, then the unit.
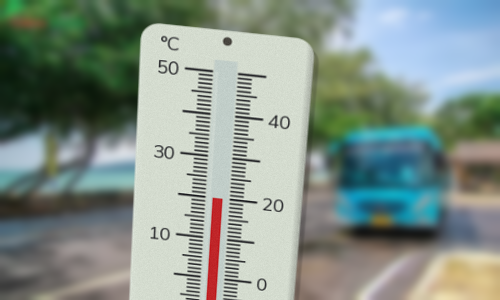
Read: 20; °C
